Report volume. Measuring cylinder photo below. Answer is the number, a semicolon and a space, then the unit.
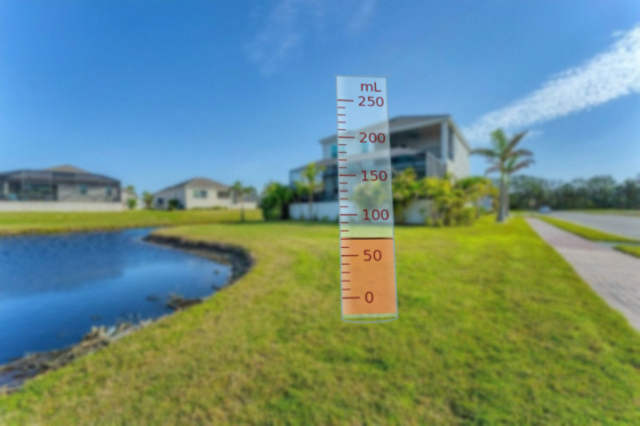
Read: 70; mL
